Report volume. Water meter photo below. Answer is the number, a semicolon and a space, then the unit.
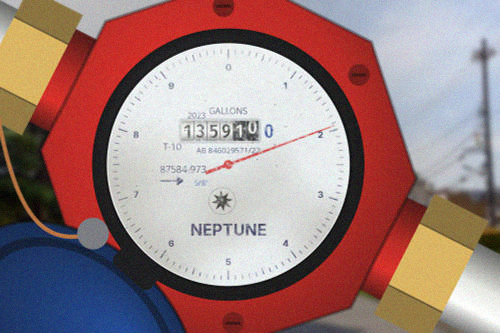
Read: 1359101.9; gal
